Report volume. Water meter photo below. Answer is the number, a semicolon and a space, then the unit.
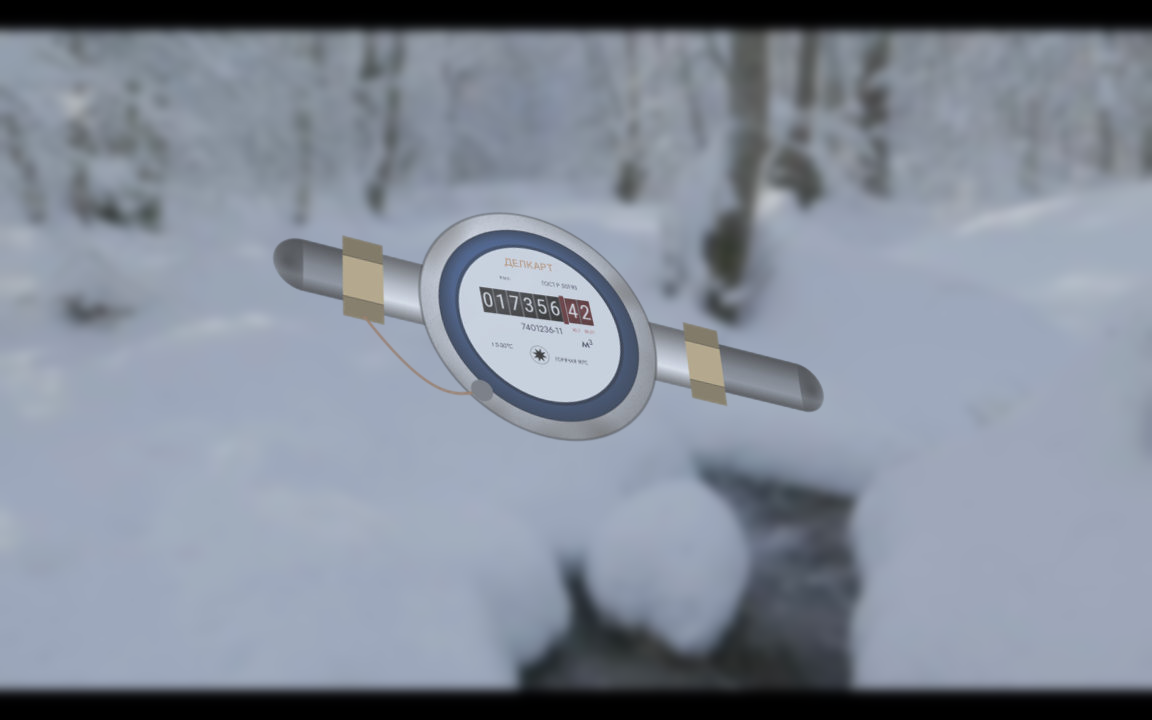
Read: 17356.42; m³
